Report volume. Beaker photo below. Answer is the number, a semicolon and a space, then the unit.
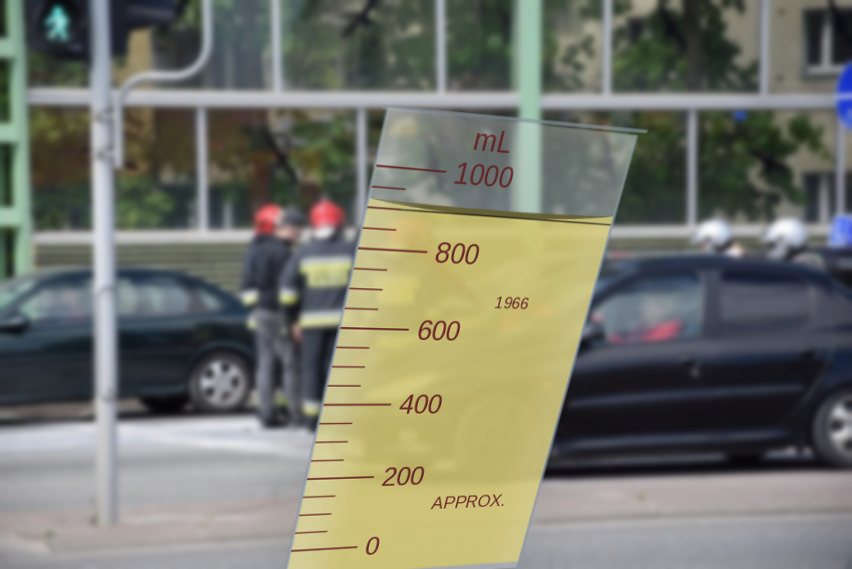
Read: 900; mL
